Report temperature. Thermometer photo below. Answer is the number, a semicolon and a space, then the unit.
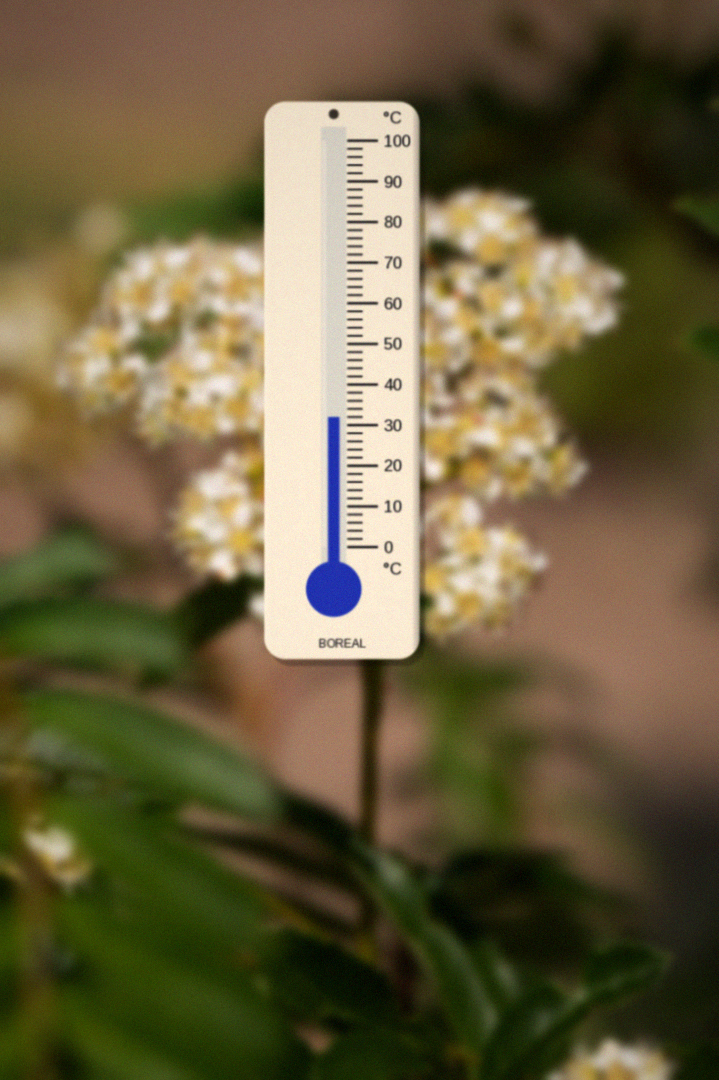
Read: 32; °C
